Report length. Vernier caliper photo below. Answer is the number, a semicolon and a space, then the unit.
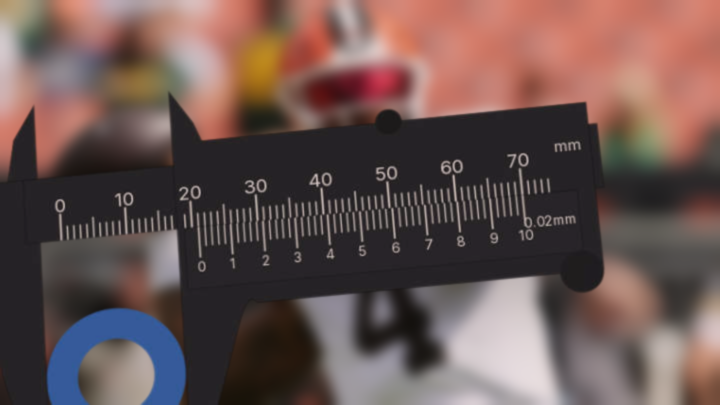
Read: 21.0; mm
